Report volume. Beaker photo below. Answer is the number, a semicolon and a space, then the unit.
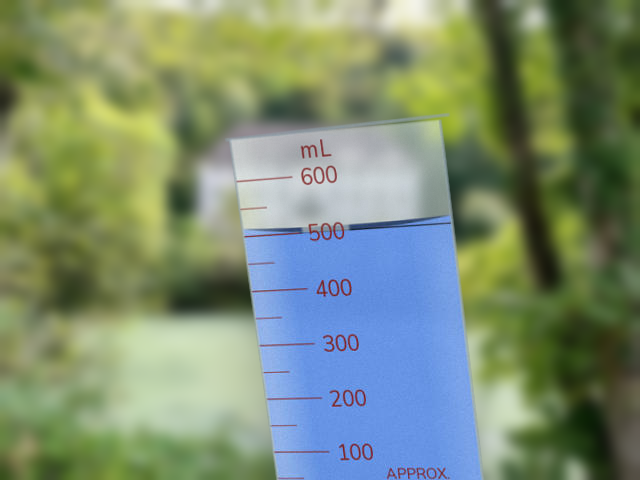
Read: 500; mL
